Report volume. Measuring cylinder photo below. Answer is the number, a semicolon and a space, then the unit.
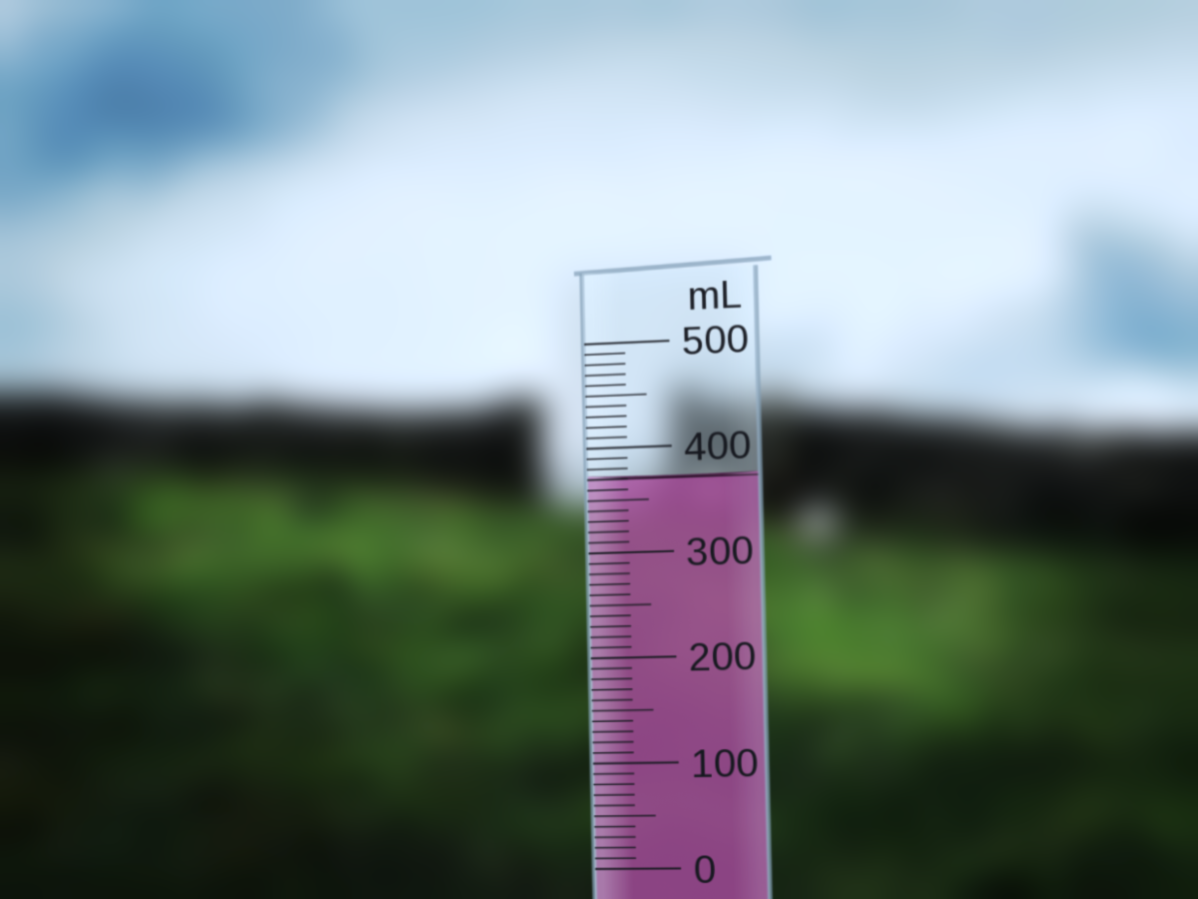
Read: 370; mL
